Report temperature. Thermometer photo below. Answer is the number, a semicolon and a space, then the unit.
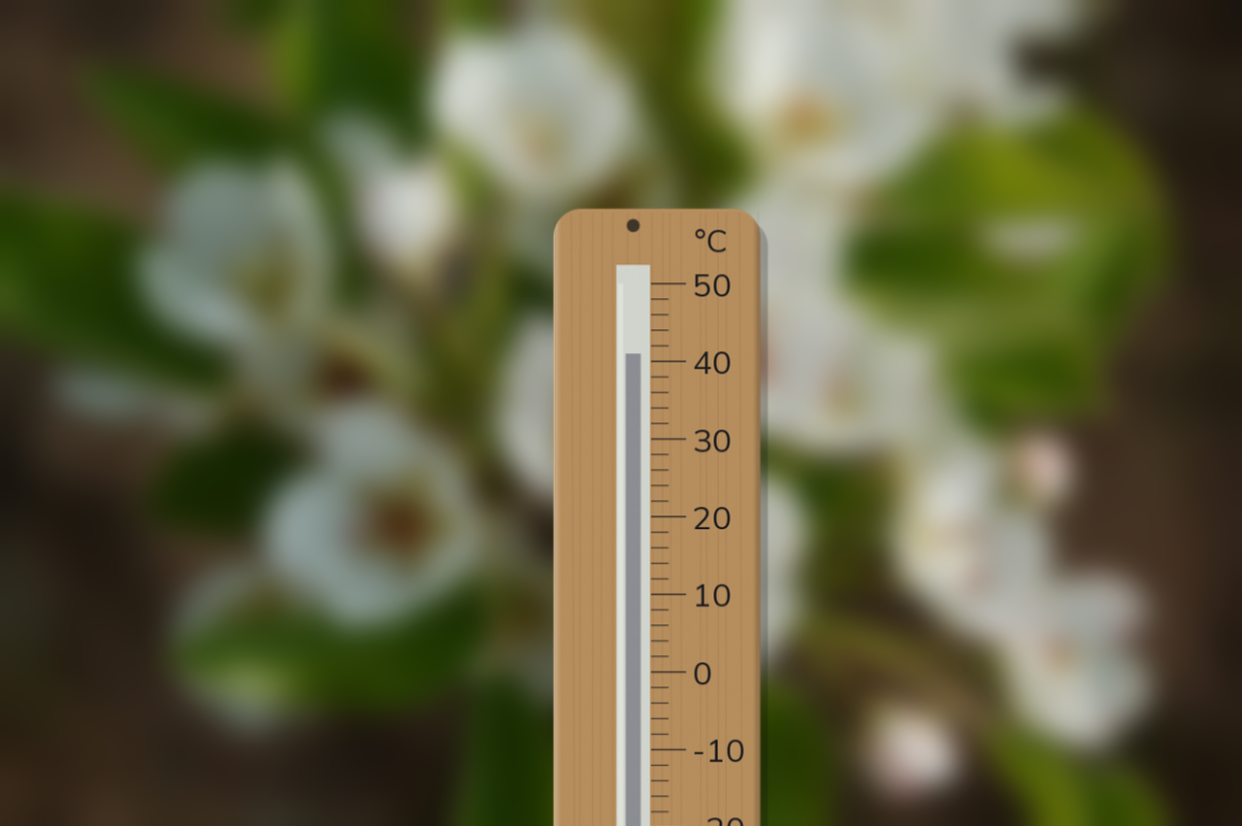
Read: 41; °C
